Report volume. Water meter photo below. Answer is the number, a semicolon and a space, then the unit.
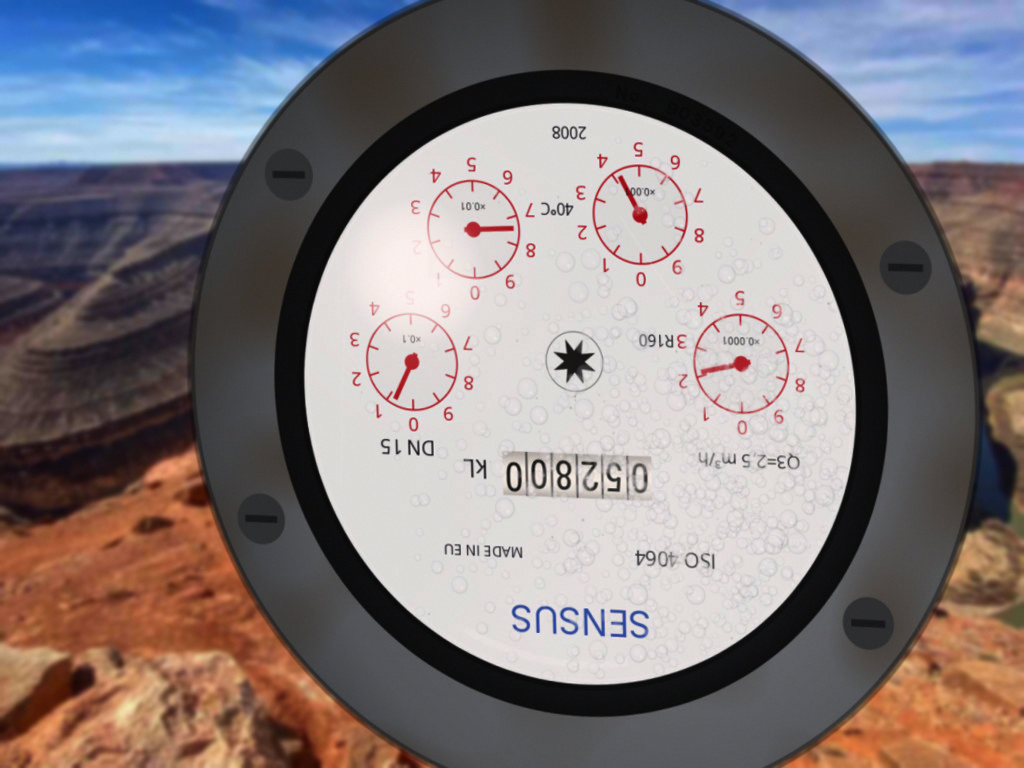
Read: 52800.0742; kL
